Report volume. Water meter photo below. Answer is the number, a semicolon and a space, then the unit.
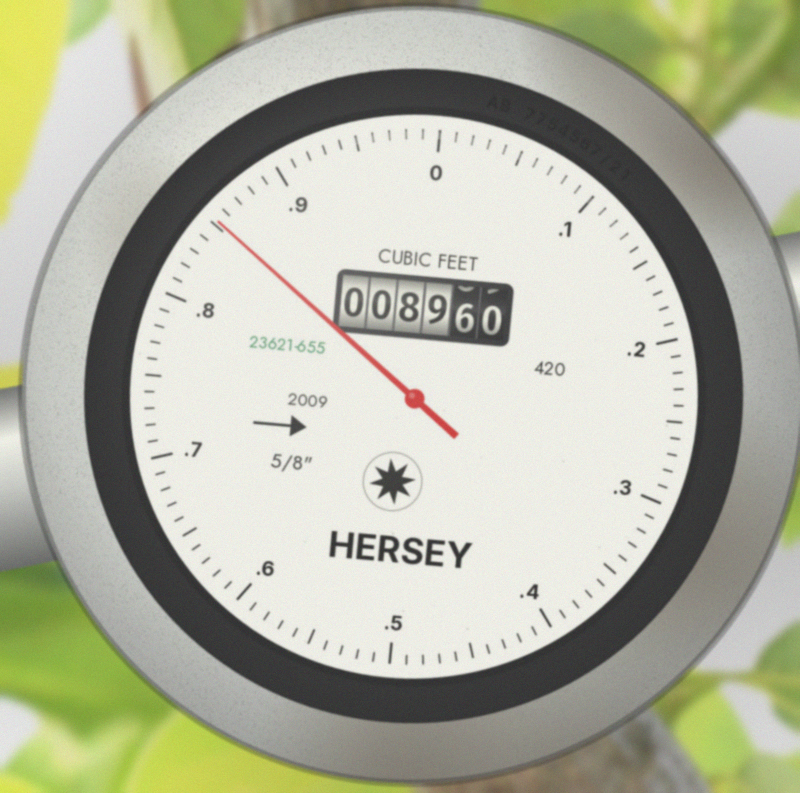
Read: 8959.85; ft³
